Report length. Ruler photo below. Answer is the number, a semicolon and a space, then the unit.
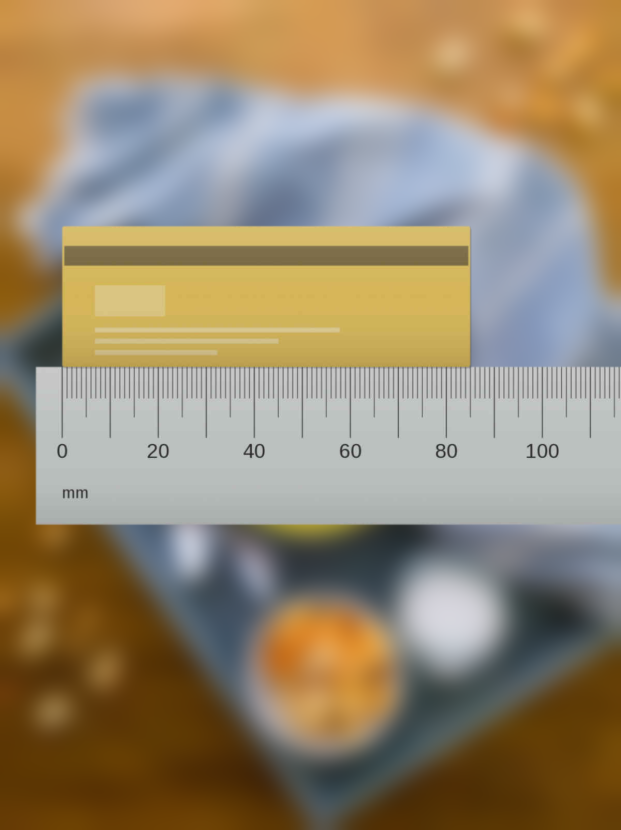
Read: 85; mm
